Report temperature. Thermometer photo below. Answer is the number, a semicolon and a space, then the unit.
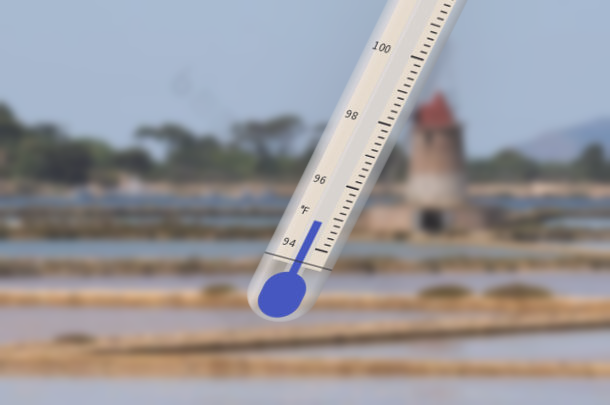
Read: 94.8; °F
